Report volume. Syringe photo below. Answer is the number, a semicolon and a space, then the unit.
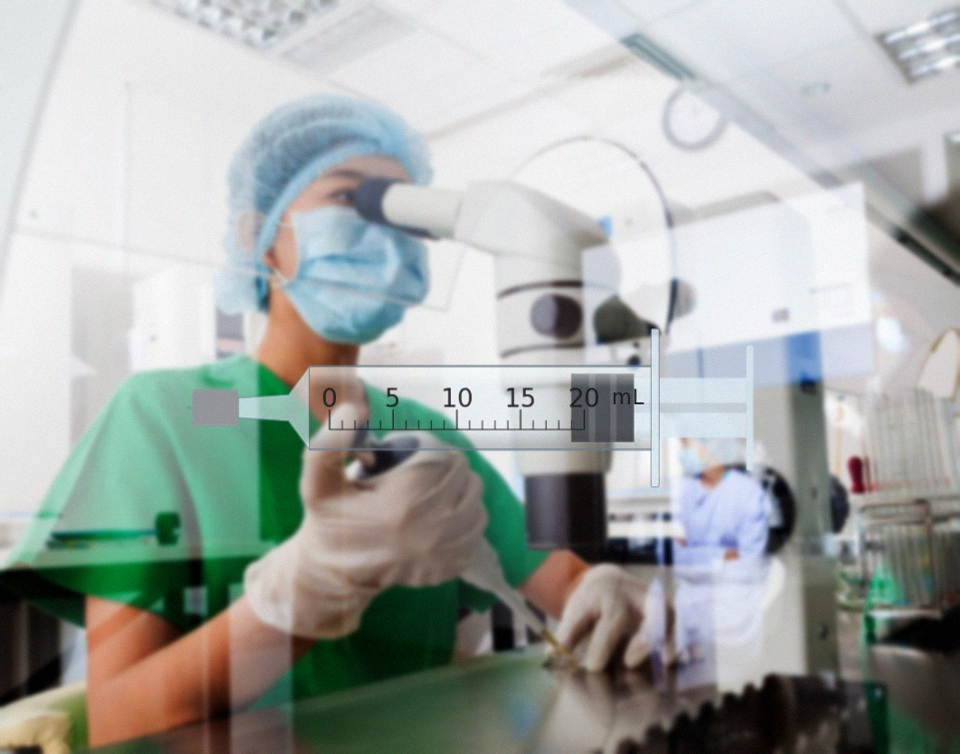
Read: 19; mL
